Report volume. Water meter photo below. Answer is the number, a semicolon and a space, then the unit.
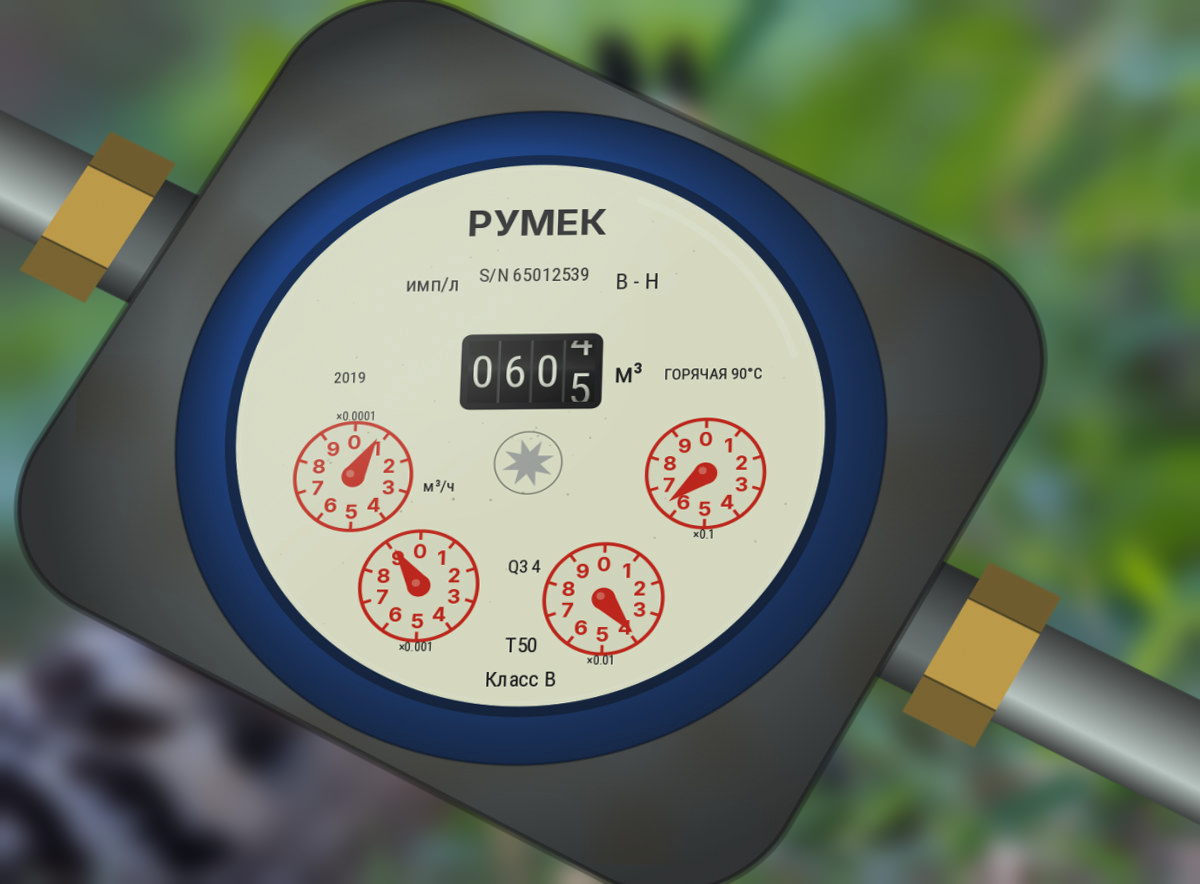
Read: 604.6390; m³
